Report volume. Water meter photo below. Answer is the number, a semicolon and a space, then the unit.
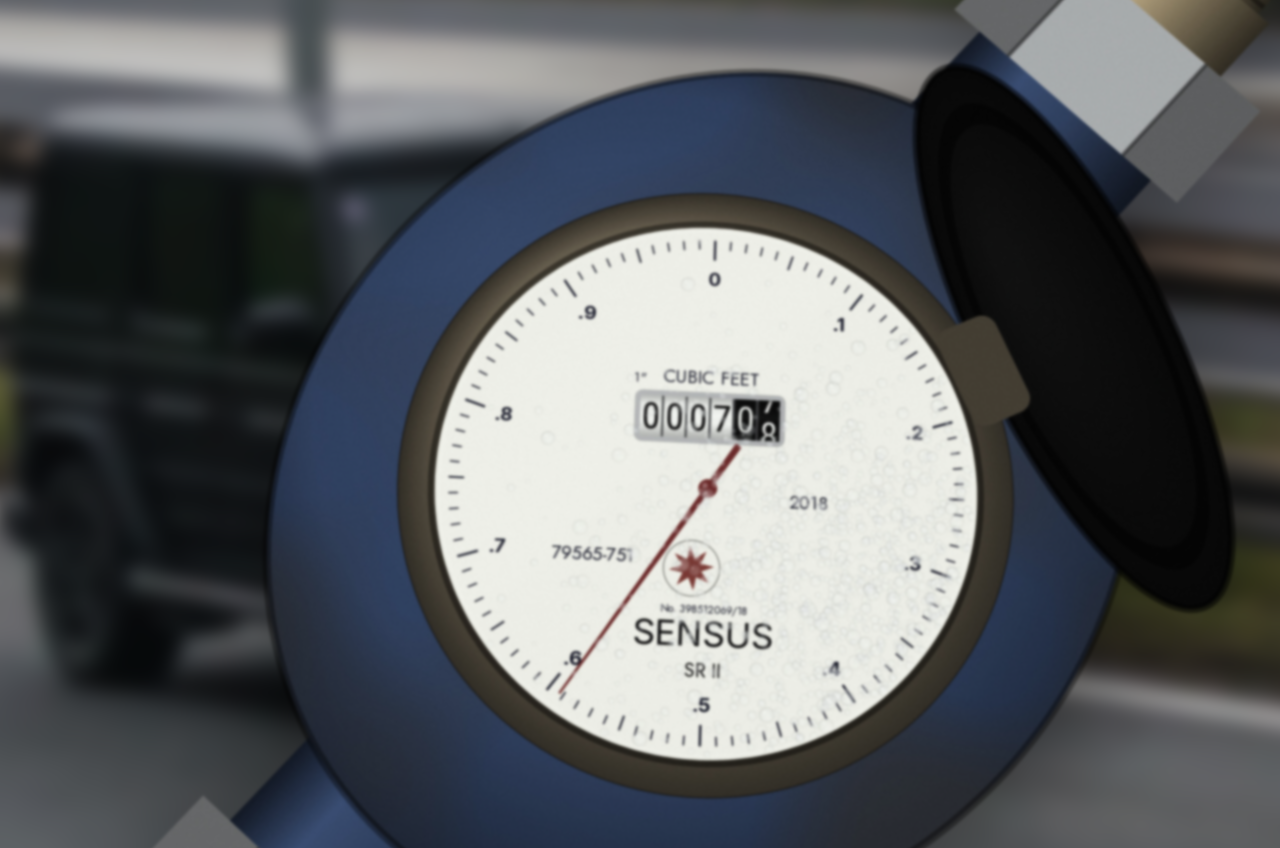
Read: 707.59; ft³
